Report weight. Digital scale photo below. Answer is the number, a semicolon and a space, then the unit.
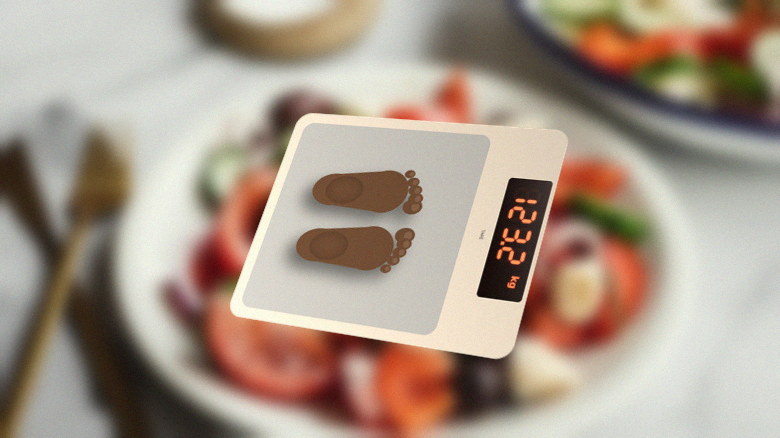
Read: 123.2; kg
